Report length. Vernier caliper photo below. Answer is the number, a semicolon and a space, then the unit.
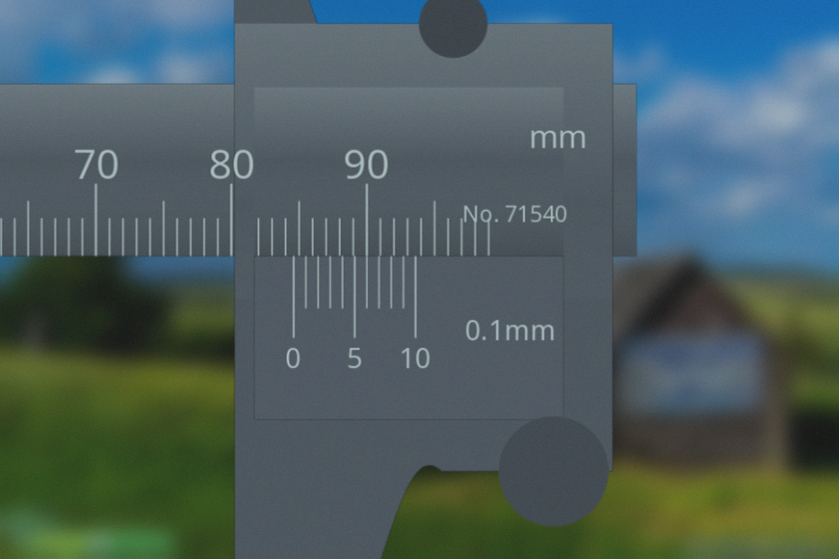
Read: 84.6; mm
